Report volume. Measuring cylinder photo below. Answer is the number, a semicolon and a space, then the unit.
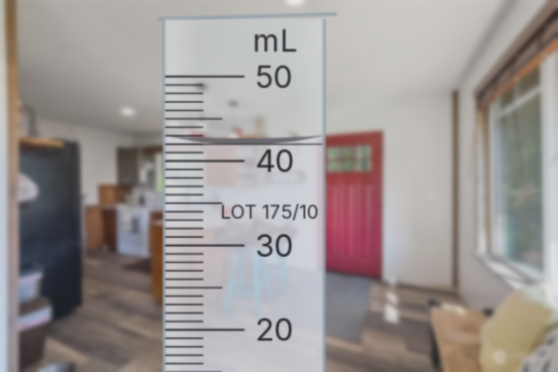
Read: 42; mL
